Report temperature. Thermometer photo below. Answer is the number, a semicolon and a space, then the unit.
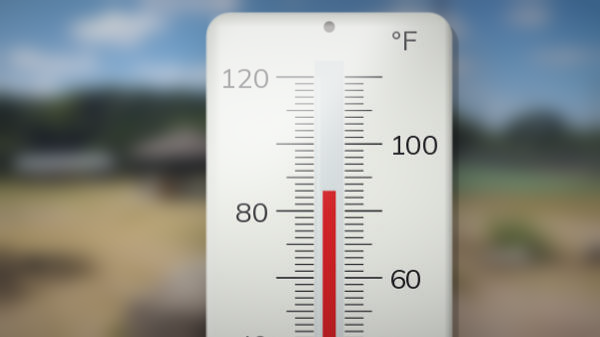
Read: 86; °F
